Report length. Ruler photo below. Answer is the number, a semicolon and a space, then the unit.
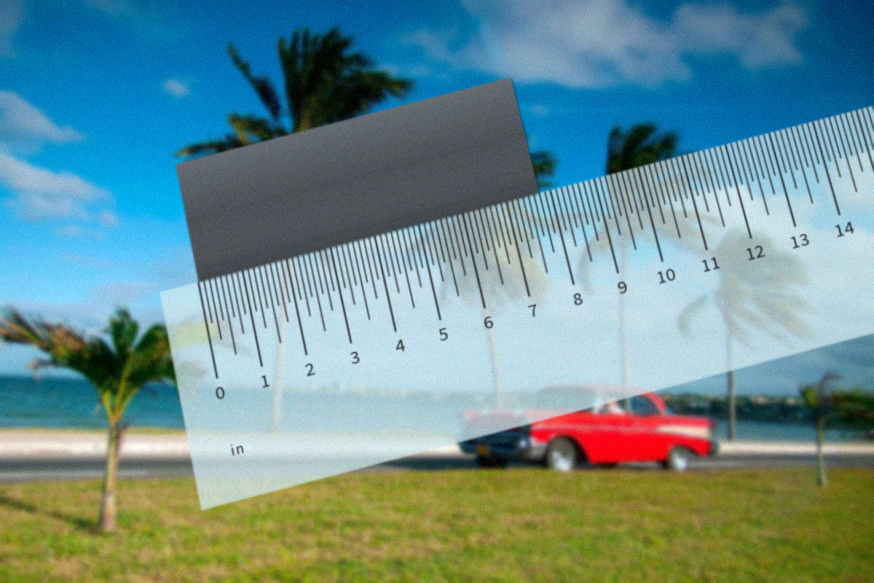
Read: 7.75; in
